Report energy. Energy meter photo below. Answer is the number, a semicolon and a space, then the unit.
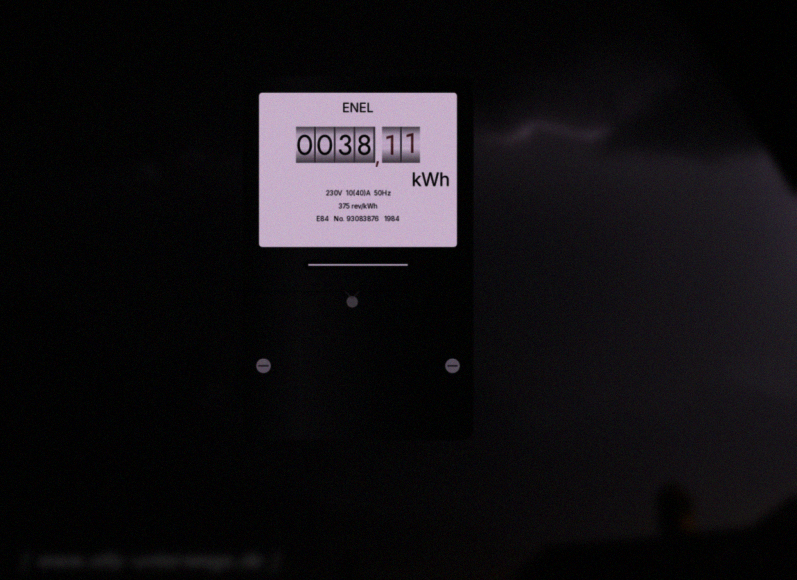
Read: 38.11; kWh
